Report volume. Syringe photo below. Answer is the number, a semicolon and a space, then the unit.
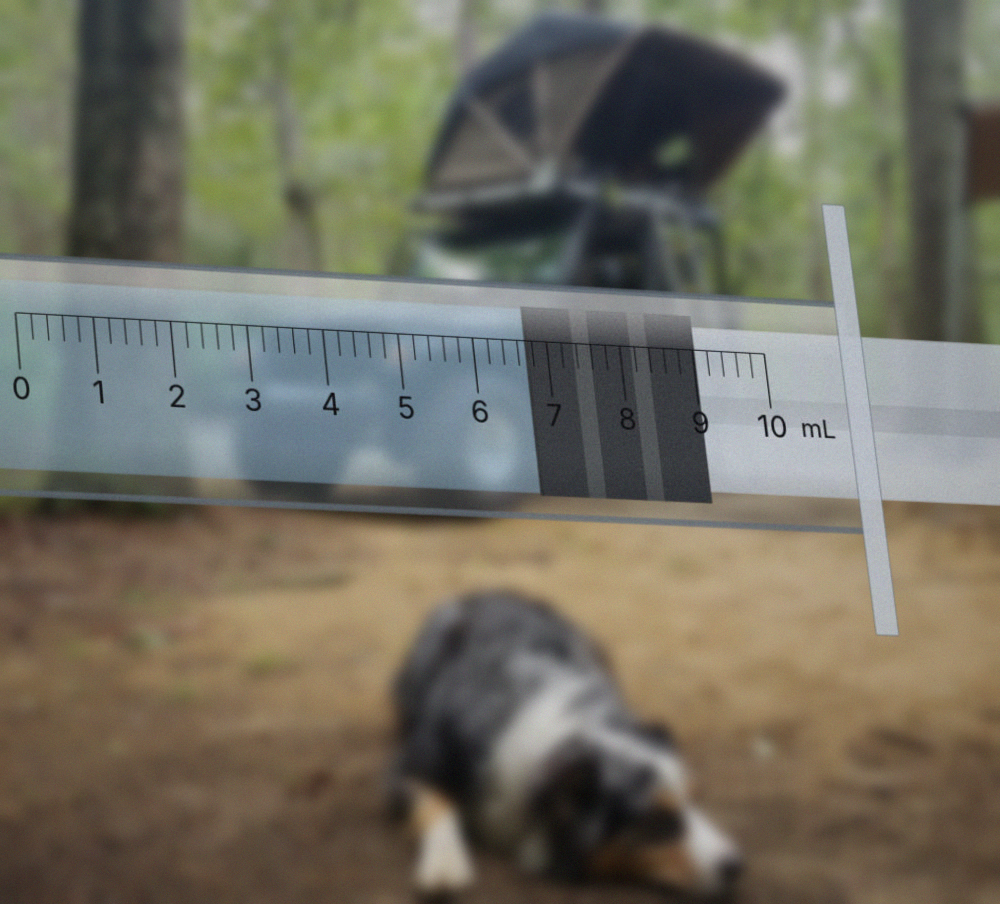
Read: 6.7; mL
